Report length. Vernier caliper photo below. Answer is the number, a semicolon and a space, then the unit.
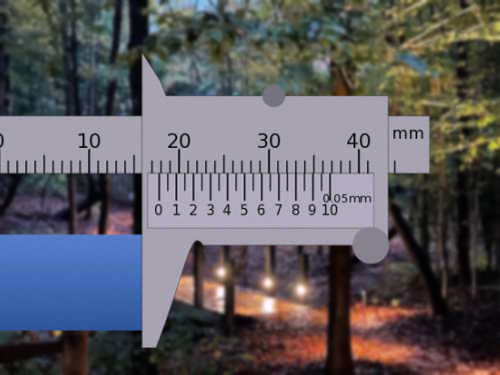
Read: 17.8; mm
